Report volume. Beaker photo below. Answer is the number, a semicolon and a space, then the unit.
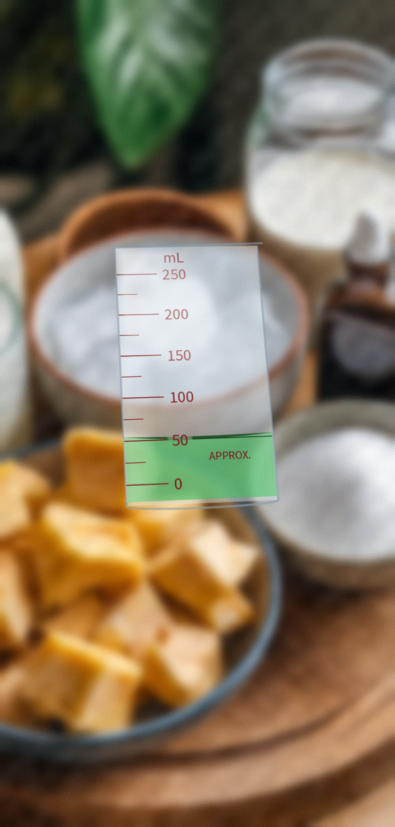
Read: 50; mL
